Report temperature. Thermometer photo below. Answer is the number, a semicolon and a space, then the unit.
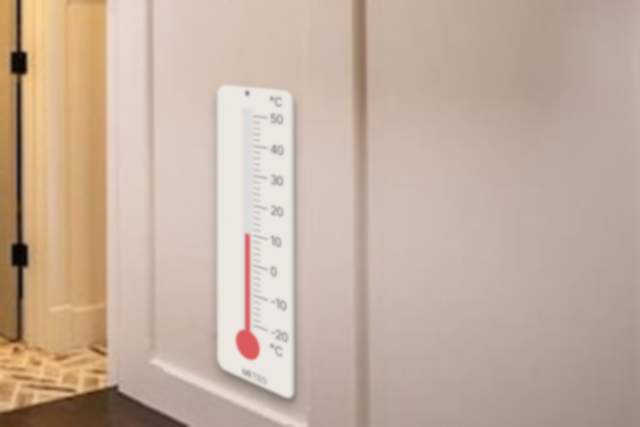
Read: 10; °C
